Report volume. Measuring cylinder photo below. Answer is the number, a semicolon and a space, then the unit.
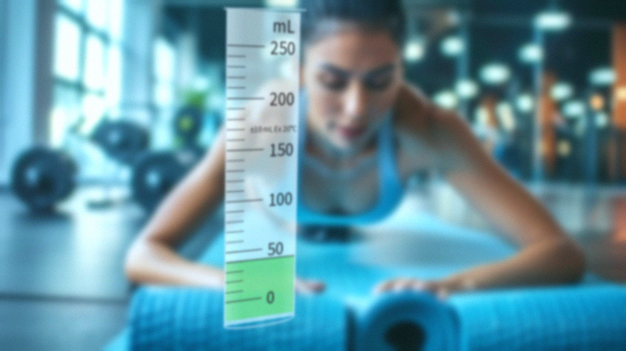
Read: 40; mL
